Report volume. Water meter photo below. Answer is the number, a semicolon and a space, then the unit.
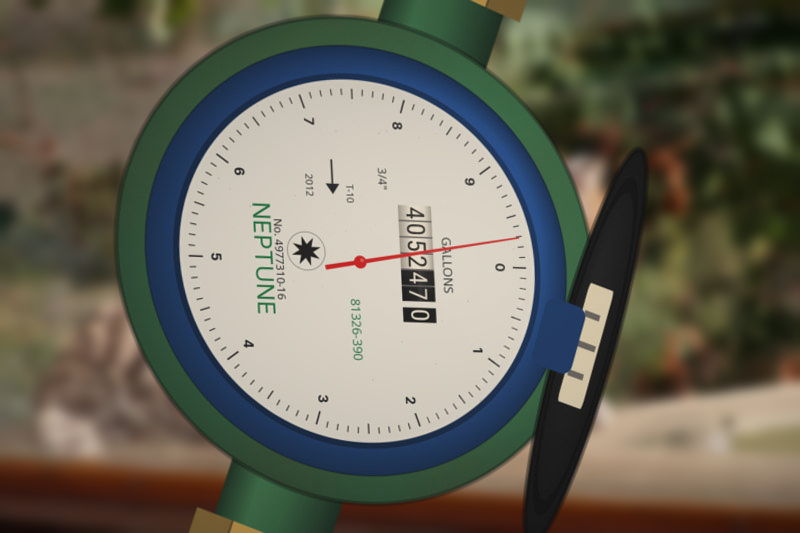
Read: 4052469.7; gal
